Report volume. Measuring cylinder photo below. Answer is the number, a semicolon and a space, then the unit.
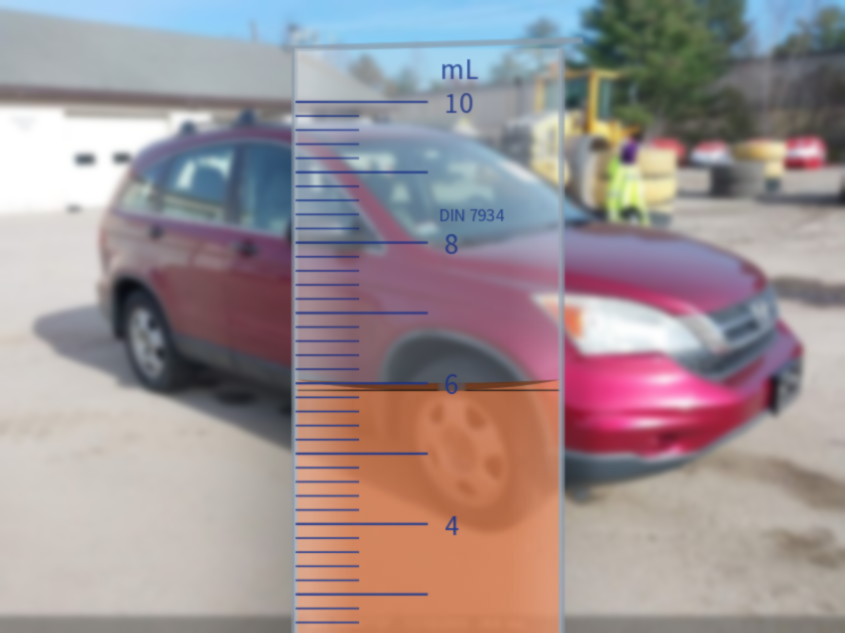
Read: 5.9; mL
